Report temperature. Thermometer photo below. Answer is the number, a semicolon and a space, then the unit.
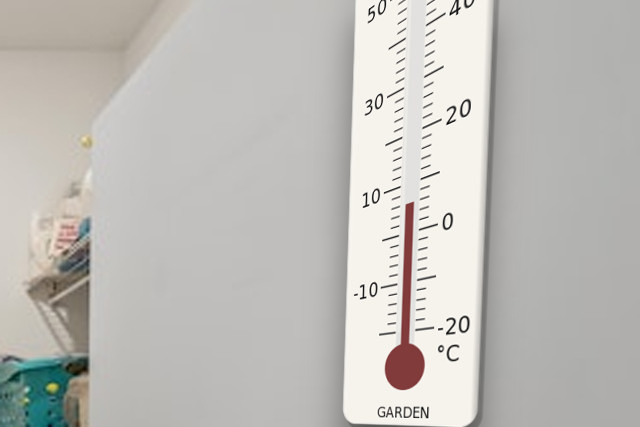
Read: 6; °C
